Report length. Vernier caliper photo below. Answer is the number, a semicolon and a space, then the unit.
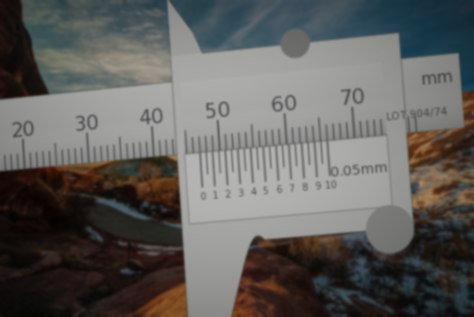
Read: 47.0; mm
